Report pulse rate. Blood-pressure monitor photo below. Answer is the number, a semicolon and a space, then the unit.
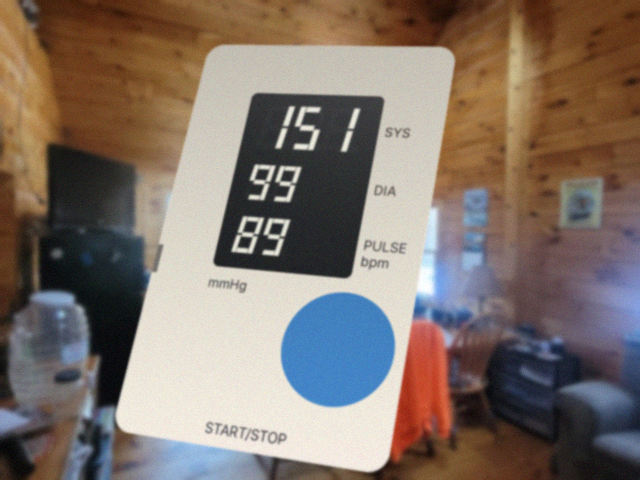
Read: 89; bpm
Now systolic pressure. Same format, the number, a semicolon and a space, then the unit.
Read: 151; mmHg
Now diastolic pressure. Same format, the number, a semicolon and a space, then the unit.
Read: 99; mmHg
